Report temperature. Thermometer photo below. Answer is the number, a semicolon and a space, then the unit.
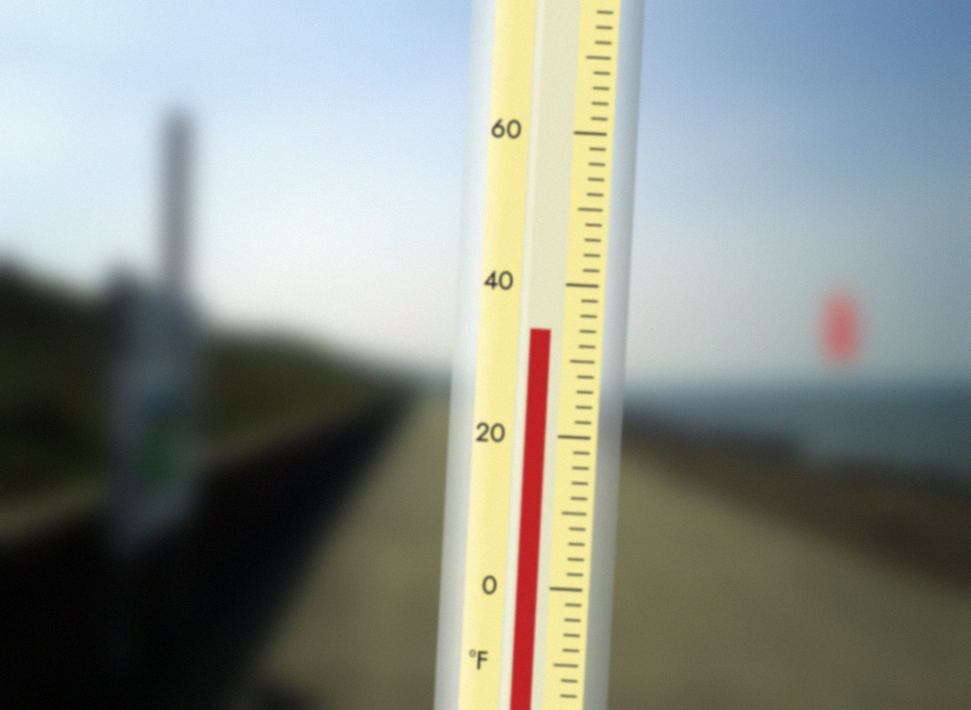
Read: 34; °F
